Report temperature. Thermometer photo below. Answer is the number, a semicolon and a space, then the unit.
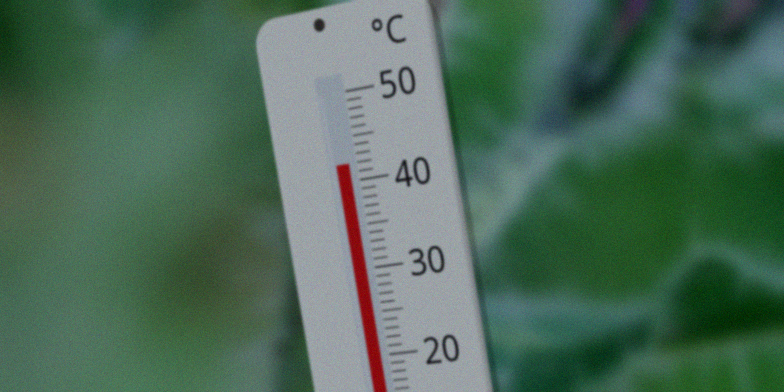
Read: 42; °C
